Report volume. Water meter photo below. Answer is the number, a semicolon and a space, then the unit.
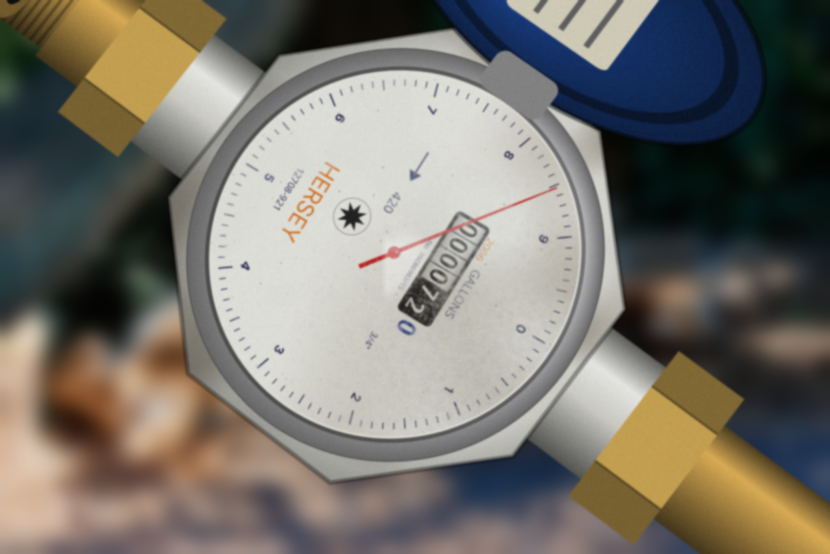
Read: 718.5; gal
